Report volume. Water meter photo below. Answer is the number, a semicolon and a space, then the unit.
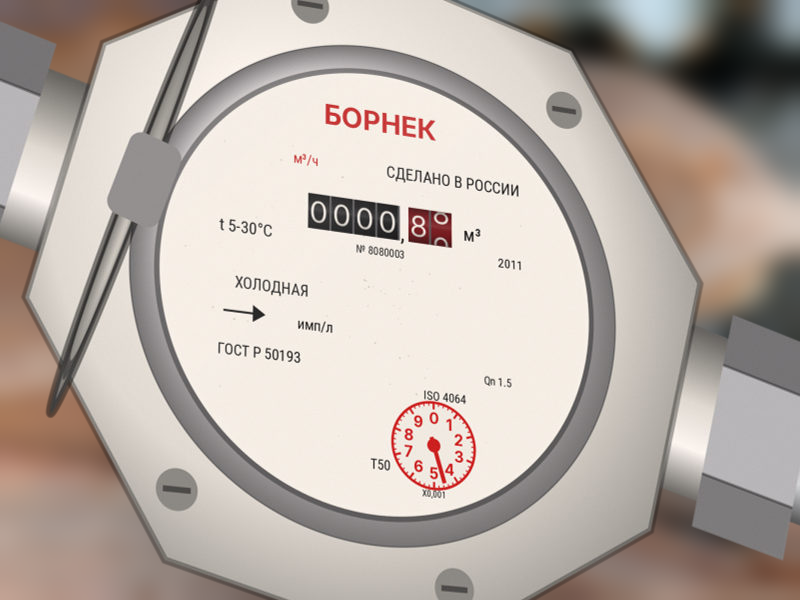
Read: 0.884; m³
